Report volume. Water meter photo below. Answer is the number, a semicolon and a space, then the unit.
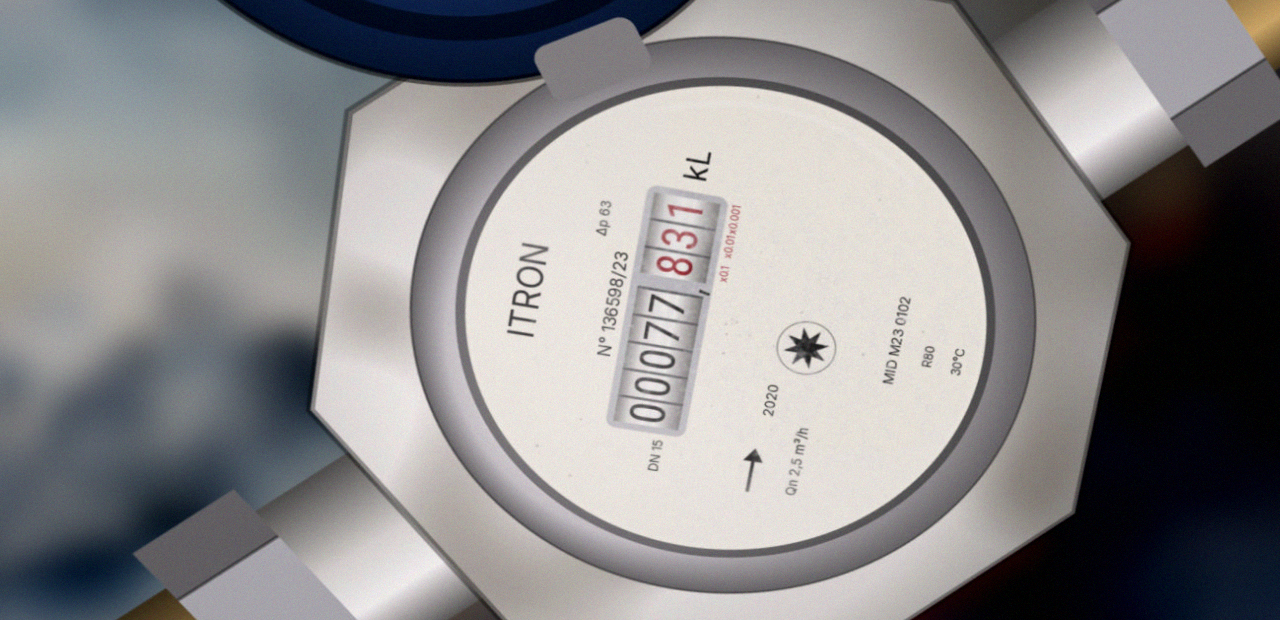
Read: 77.831; kL
